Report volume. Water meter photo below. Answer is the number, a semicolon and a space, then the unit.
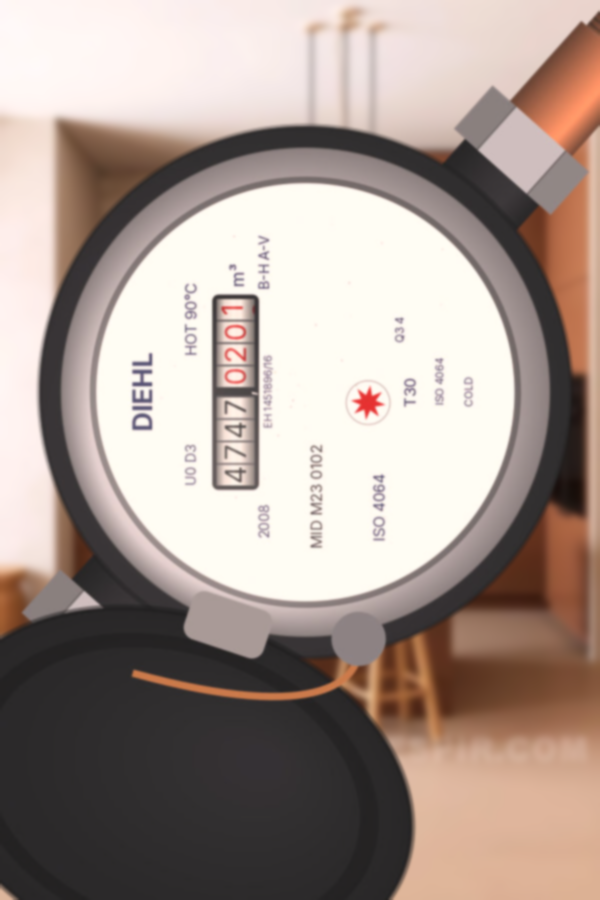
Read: 4747.0201; m³
